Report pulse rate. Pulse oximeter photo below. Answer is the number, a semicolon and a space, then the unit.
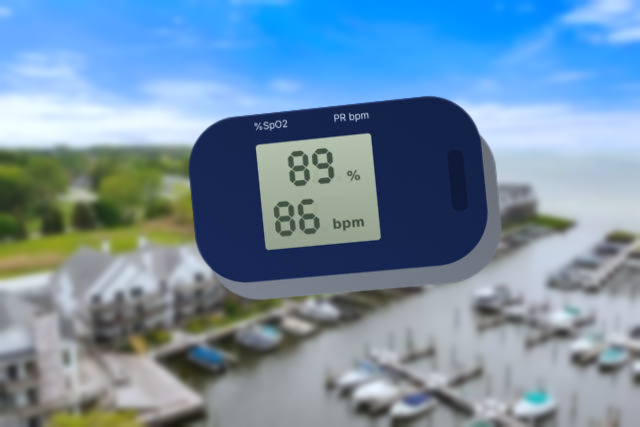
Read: 86; bpm
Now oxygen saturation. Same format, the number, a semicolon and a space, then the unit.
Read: 89; %
